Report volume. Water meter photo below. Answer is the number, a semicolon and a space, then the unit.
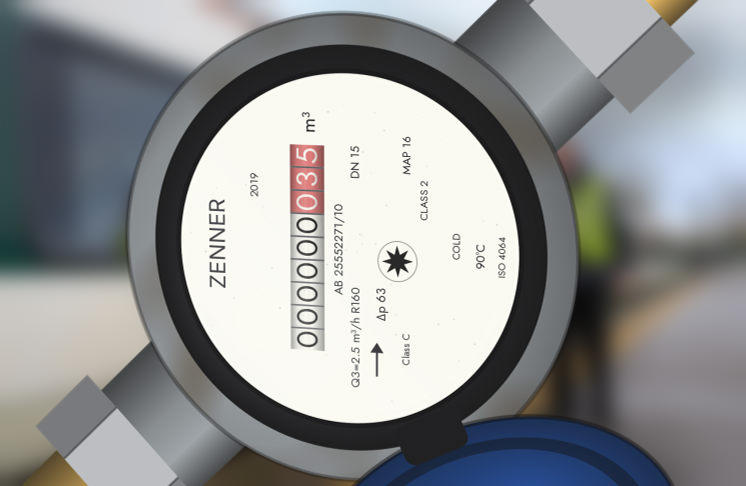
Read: 0.035; m³
